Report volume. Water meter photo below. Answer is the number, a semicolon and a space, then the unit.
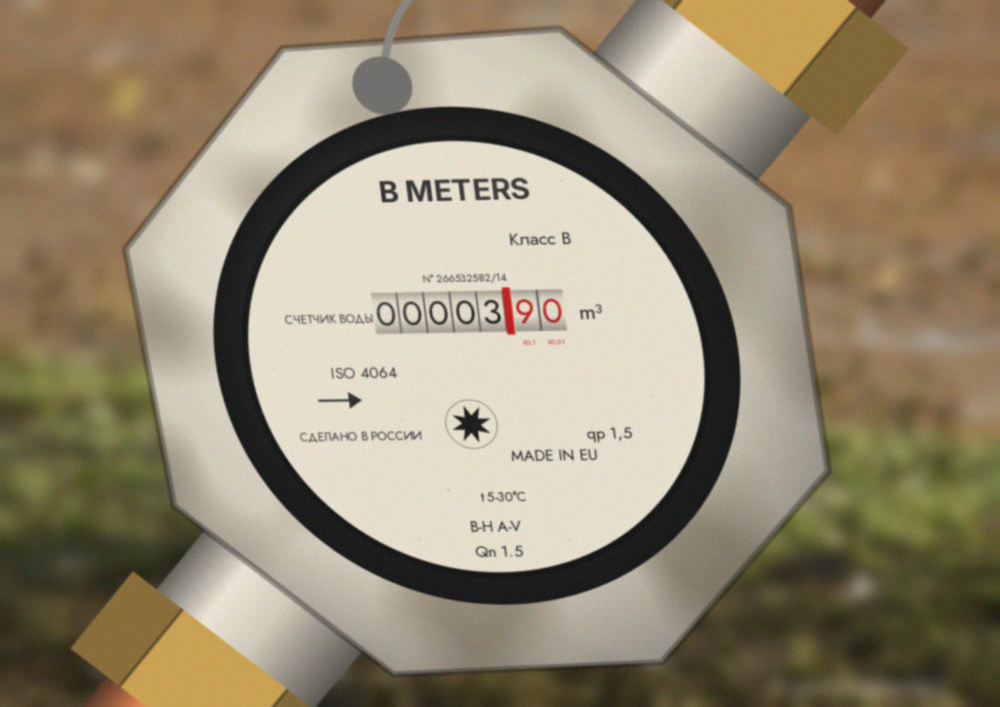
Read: 3.90; m³
